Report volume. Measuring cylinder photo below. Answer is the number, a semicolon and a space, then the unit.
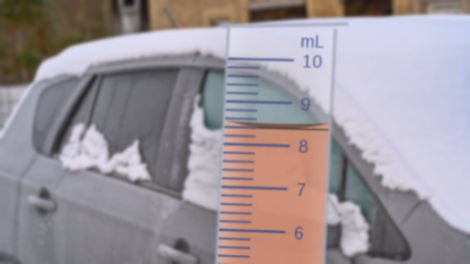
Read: 8.4; mL
